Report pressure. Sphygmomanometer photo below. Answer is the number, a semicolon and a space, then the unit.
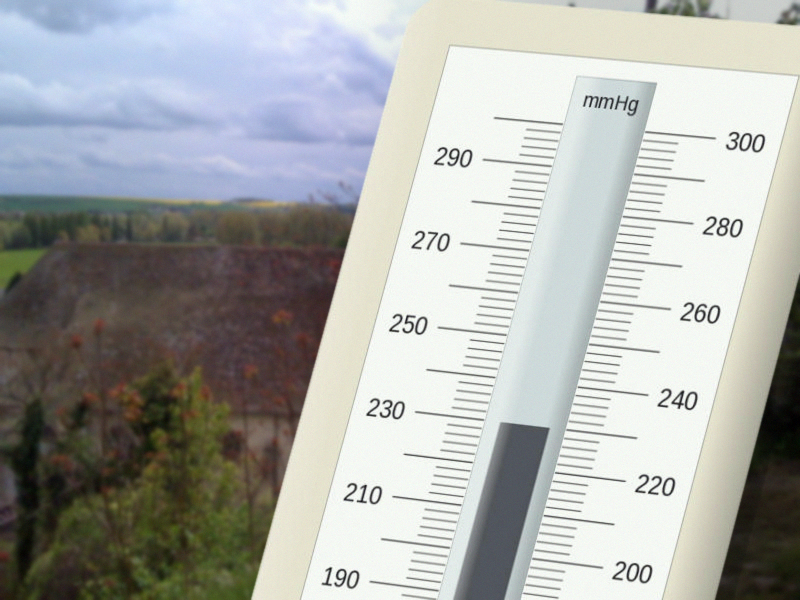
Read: 230; mmHg
